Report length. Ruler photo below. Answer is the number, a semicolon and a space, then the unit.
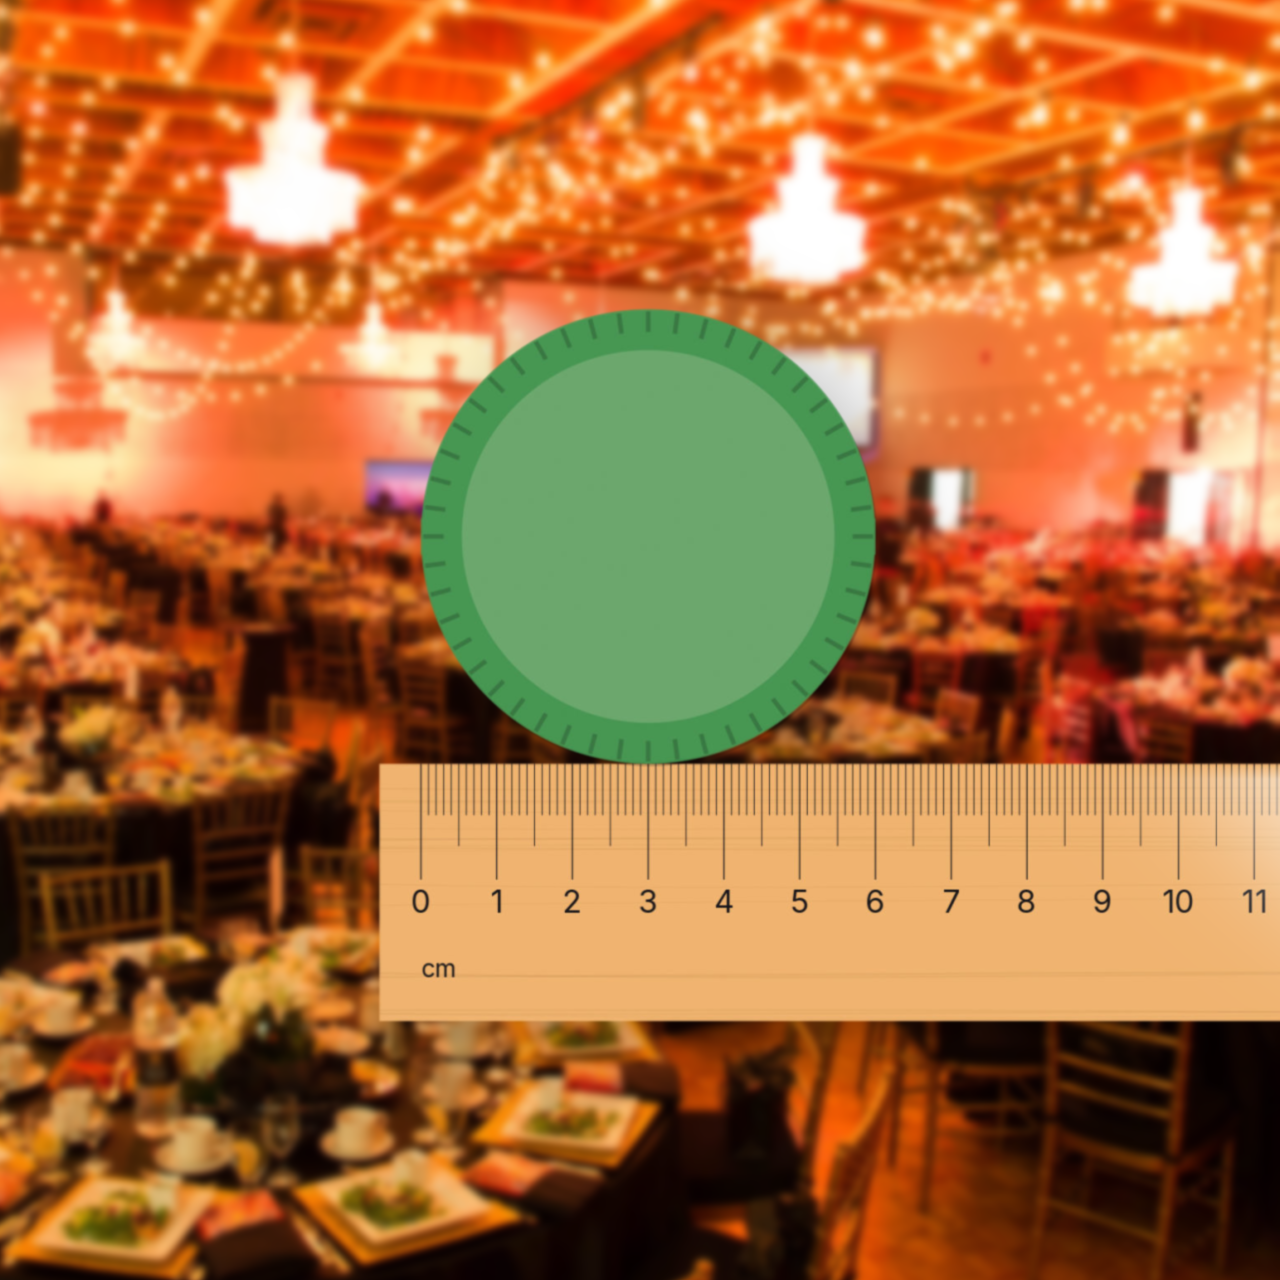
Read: 6; cm
